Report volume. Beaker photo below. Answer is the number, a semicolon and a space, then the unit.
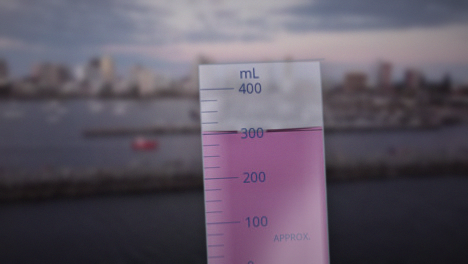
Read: 300; mL
